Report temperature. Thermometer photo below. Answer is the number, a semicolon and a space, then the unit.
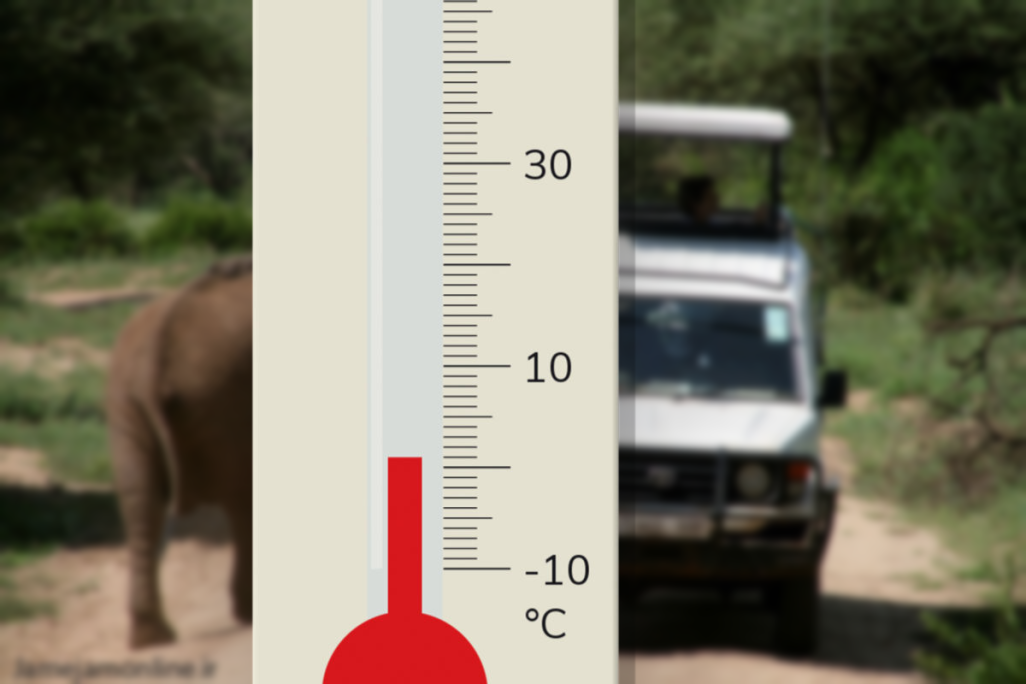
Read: 1; °C
